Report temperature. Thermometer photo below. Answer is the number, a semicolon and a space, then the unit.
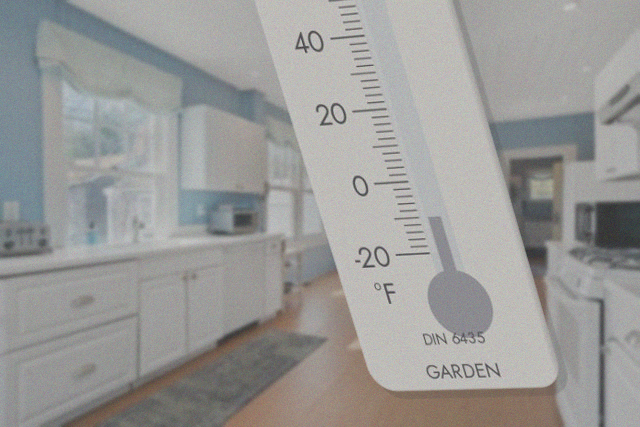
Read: -10; °F
